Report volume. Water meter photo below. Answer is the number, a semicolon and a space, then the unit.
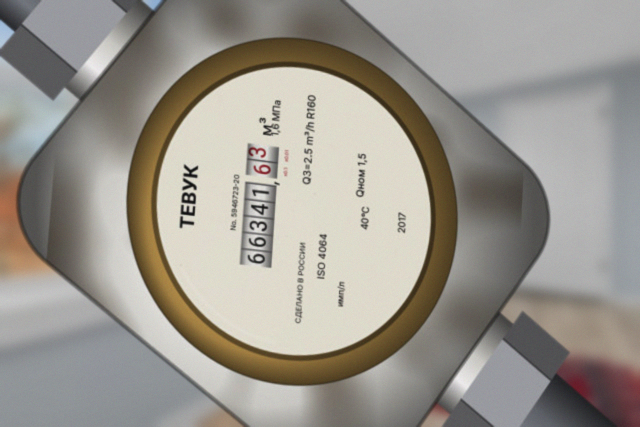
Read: 66341.63; m³
